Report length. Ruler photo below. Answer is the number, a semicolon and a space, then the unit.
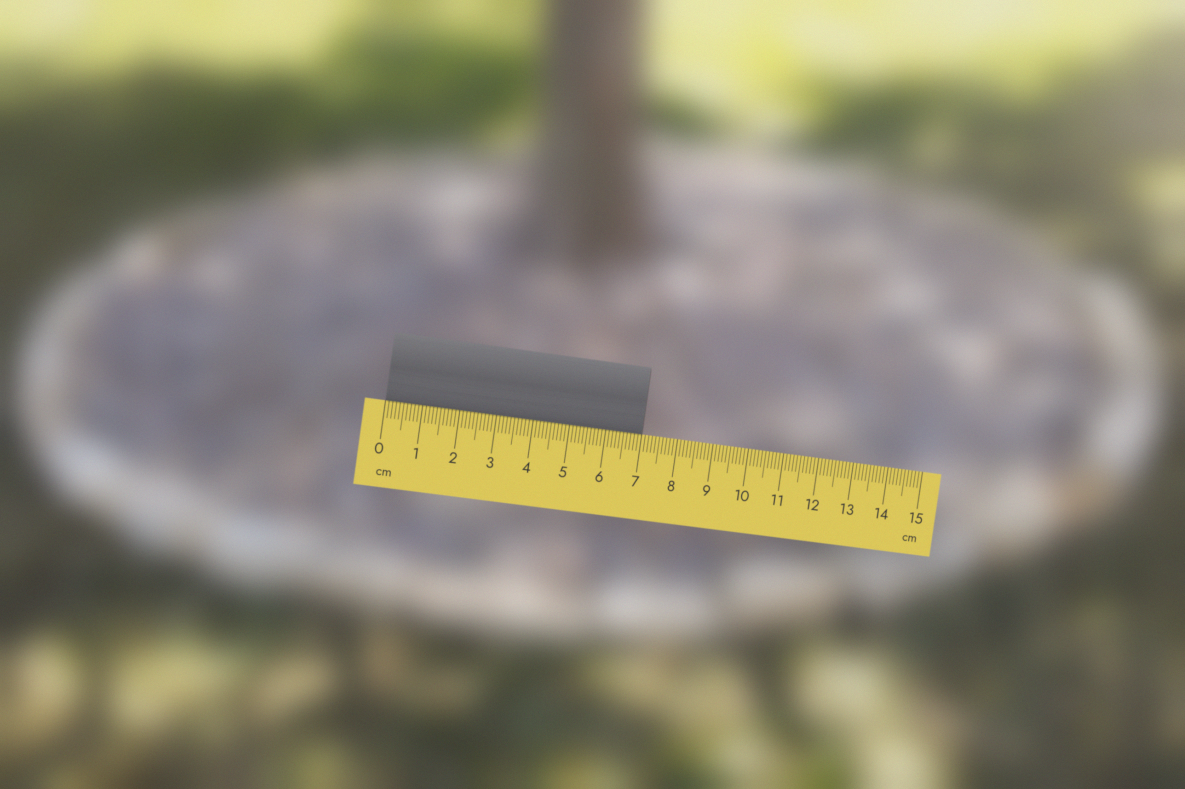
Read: 7; cm
